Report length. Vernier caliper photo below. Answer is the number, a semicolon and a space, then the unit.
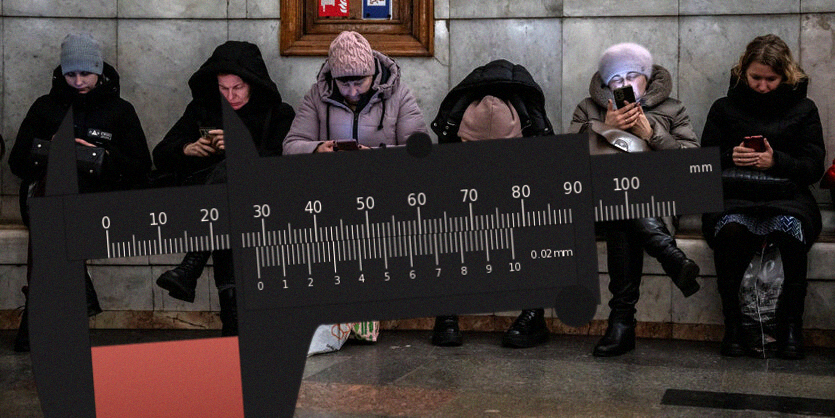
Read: 28.5; mm
